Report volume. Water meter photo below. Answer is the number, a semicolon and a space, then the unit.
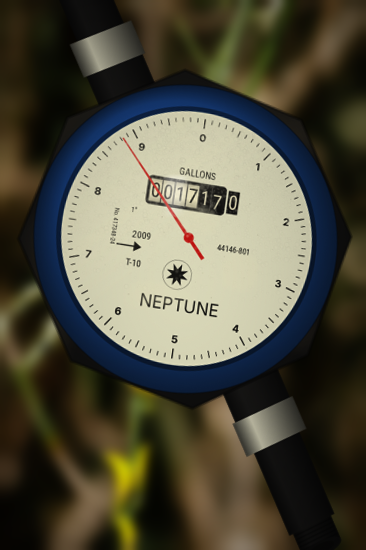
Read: 17168.8; gal
